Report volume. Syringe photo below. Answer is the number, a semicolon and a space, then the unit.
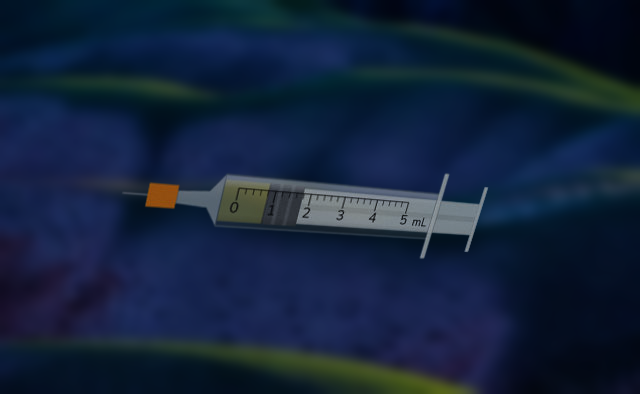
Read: 0.8; mL
